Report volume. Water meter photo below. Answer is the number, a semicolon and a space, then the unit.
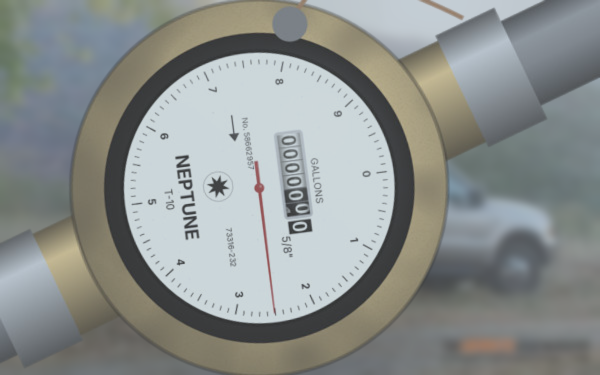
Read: 2.5; gal
